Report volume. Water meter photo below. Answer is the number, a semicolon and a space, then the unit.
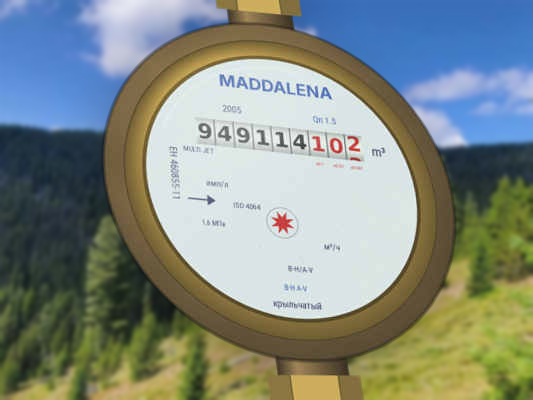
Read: 949114.102; m³
